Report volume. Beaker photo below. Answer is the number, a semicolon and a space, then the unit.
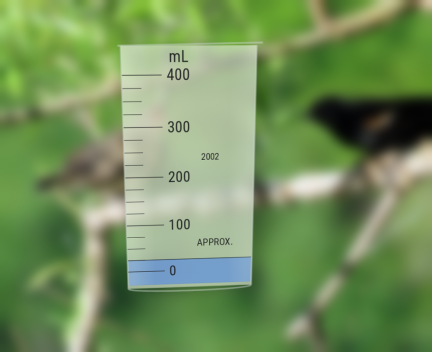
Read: 25; mL
